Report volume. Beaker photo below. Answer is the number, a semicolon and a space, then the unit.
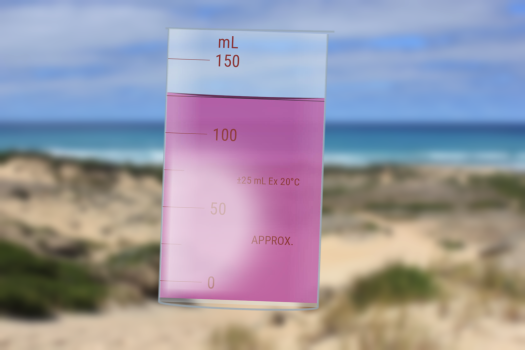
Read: 125; mL
